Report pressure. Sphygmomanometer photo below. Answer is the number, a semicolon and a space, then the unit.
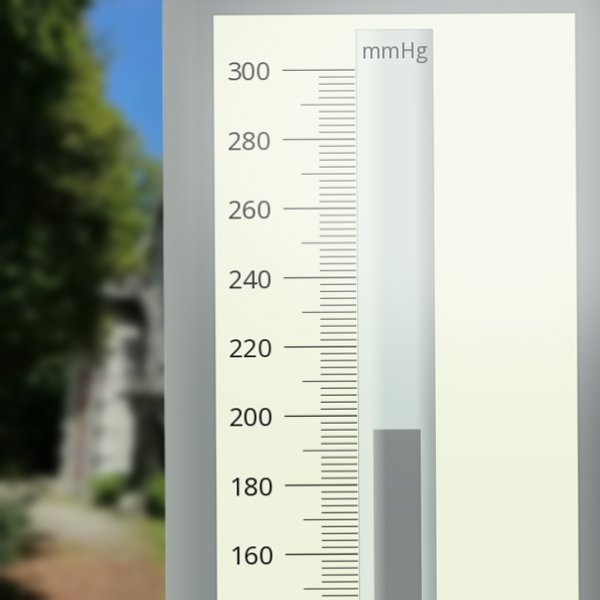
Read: 196; mmHg
